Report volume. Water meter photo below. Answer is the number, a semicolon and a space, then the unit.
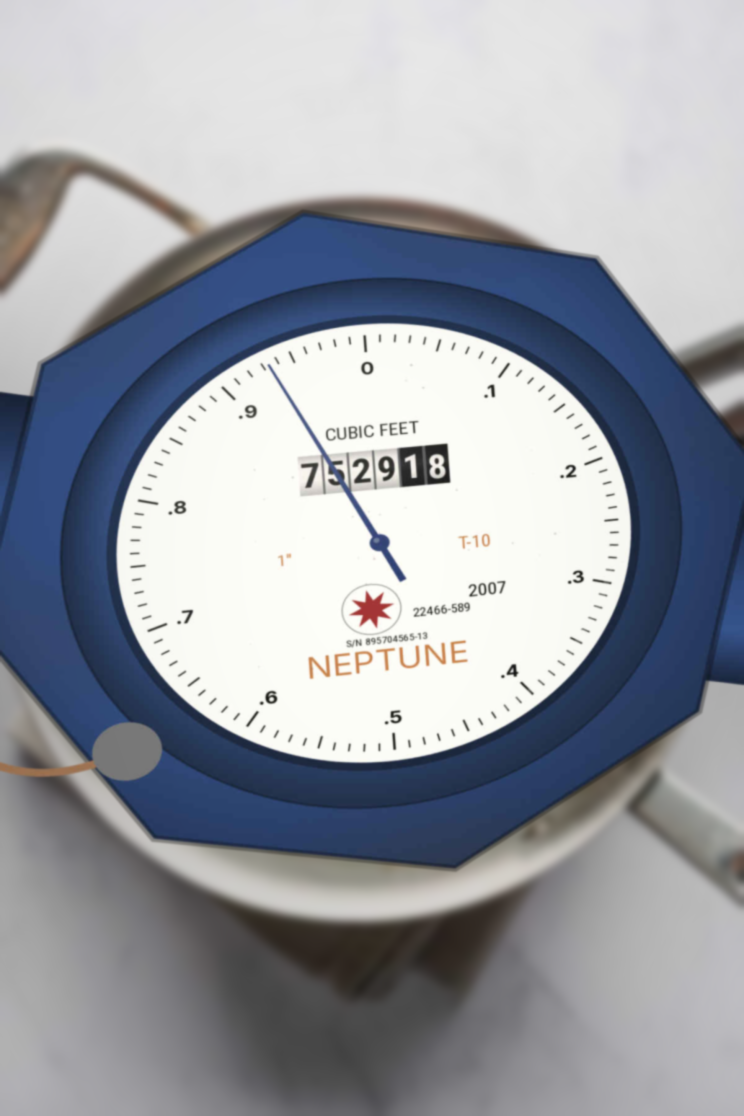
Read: 752917.93; ft³
